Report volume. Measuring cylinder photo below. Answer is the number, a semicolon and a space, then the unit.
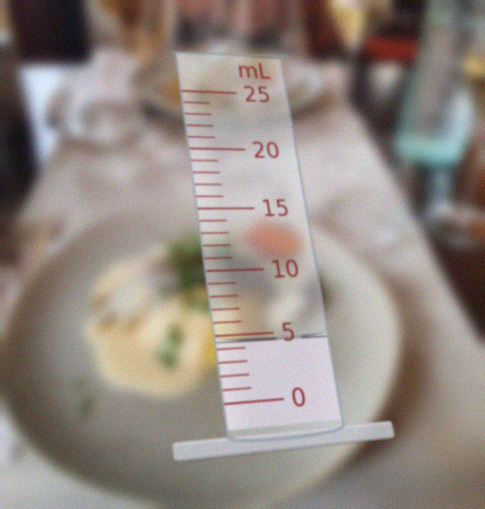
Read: 4.5; mL
